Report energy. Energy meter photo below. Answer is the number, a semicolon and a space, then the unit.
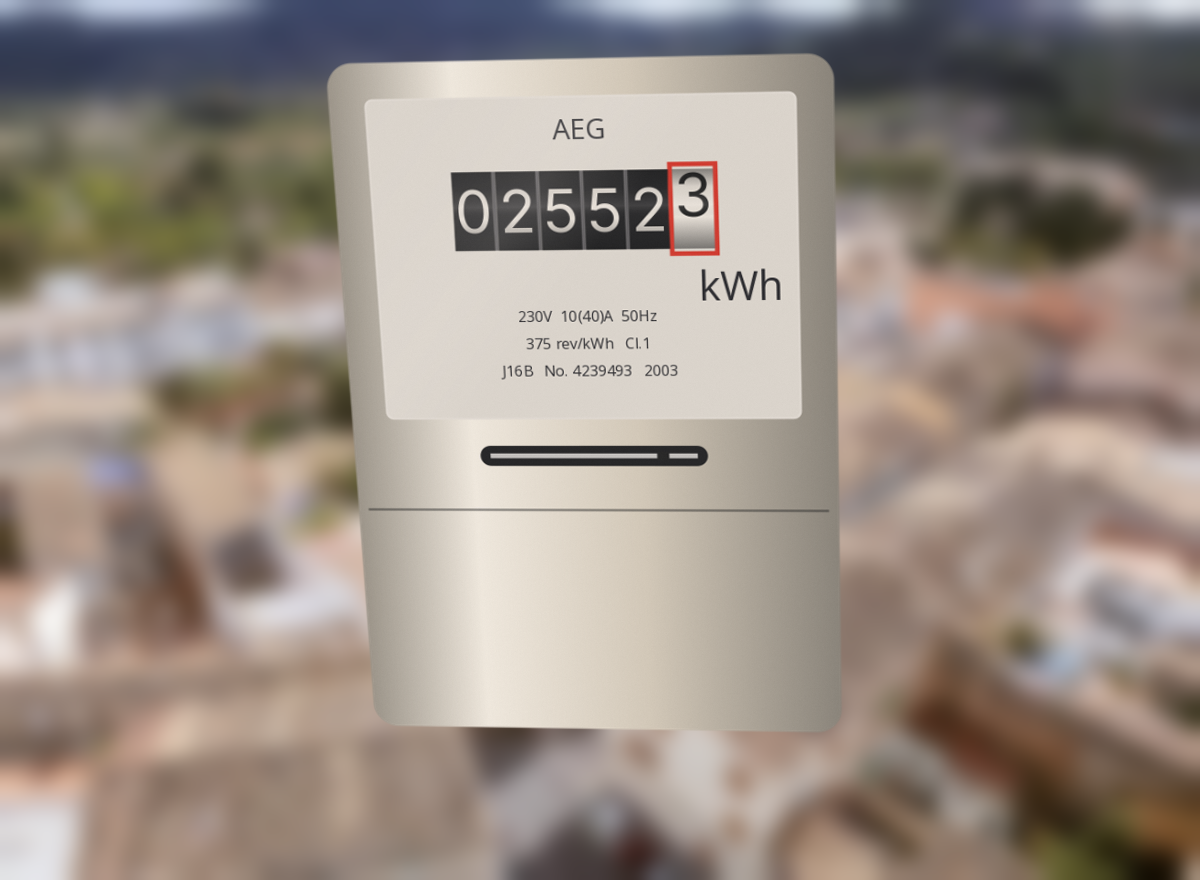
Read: 2552.3; kWh
